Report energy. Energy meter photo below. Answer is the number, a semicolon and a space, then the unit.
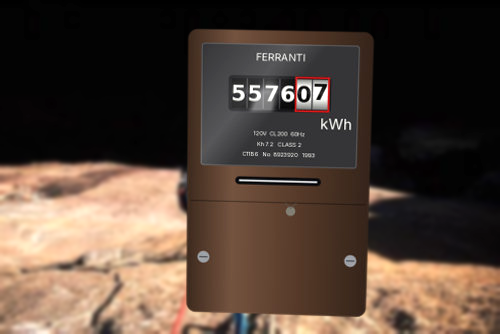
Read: 5576.07; kWh
